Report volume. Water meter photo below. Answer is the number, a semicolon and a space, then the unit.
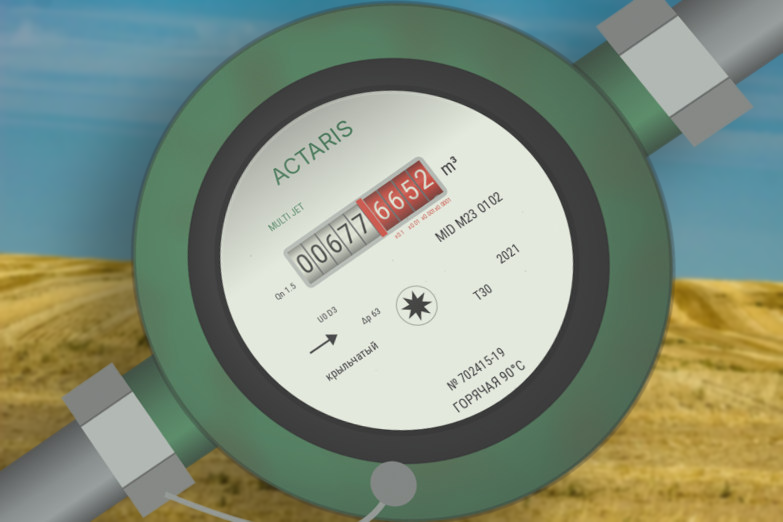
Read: 677.6652; m³
